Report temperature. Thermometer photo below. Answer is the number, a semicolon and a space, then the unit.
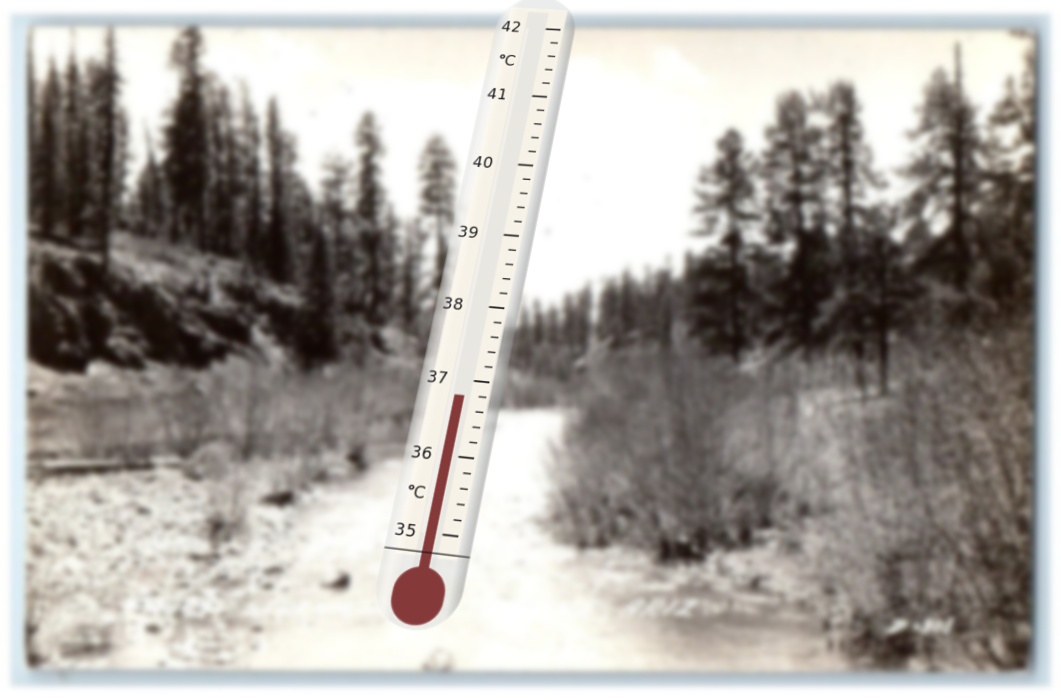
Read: 36.8; °C
